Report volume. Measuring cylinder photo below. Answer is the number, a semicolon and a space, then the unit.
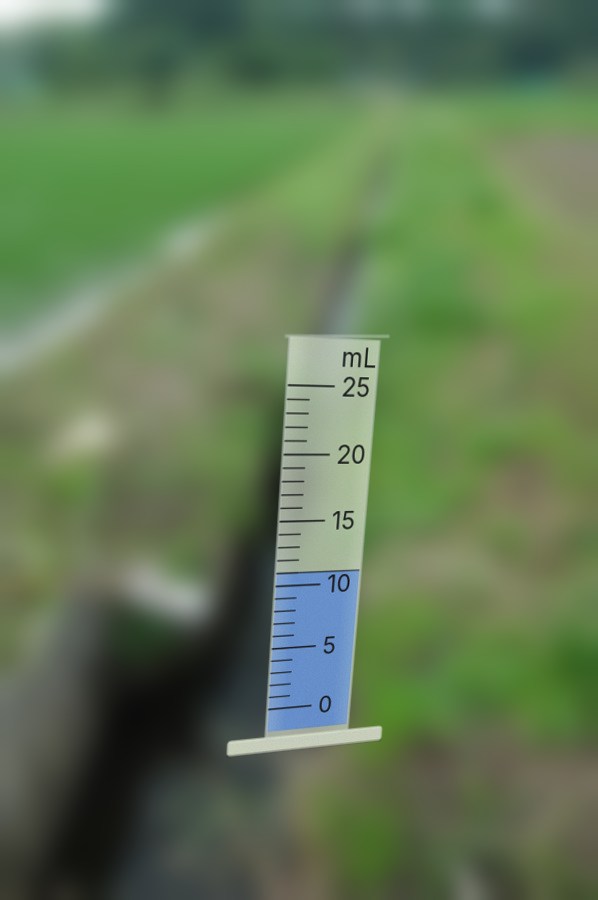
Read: 11; mL
